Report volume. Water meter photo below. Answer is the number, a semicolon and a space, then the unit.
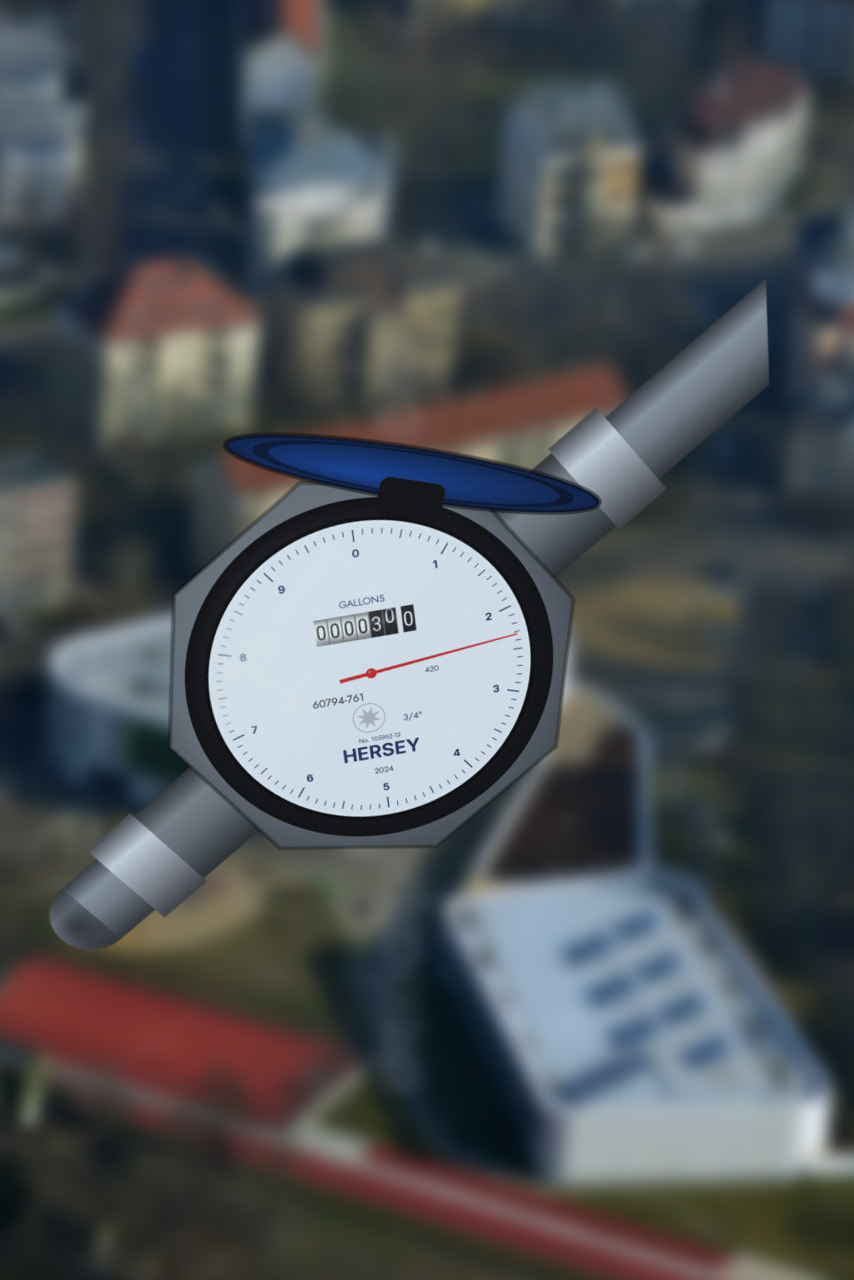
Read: 302.3; gal
